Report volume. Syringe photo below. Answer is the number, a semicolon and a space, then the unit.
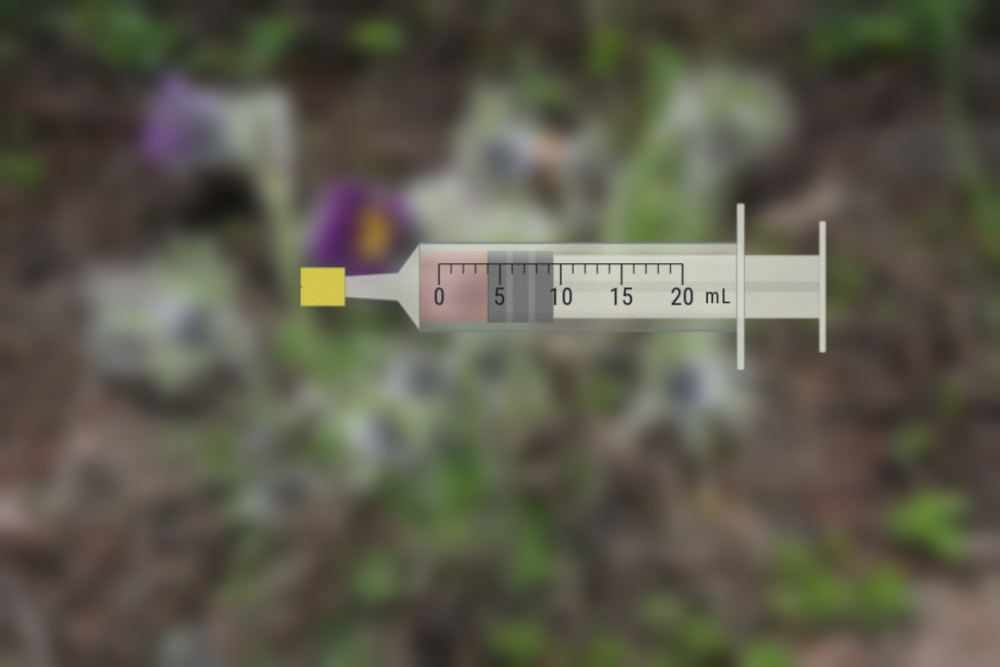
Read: 4; mL
